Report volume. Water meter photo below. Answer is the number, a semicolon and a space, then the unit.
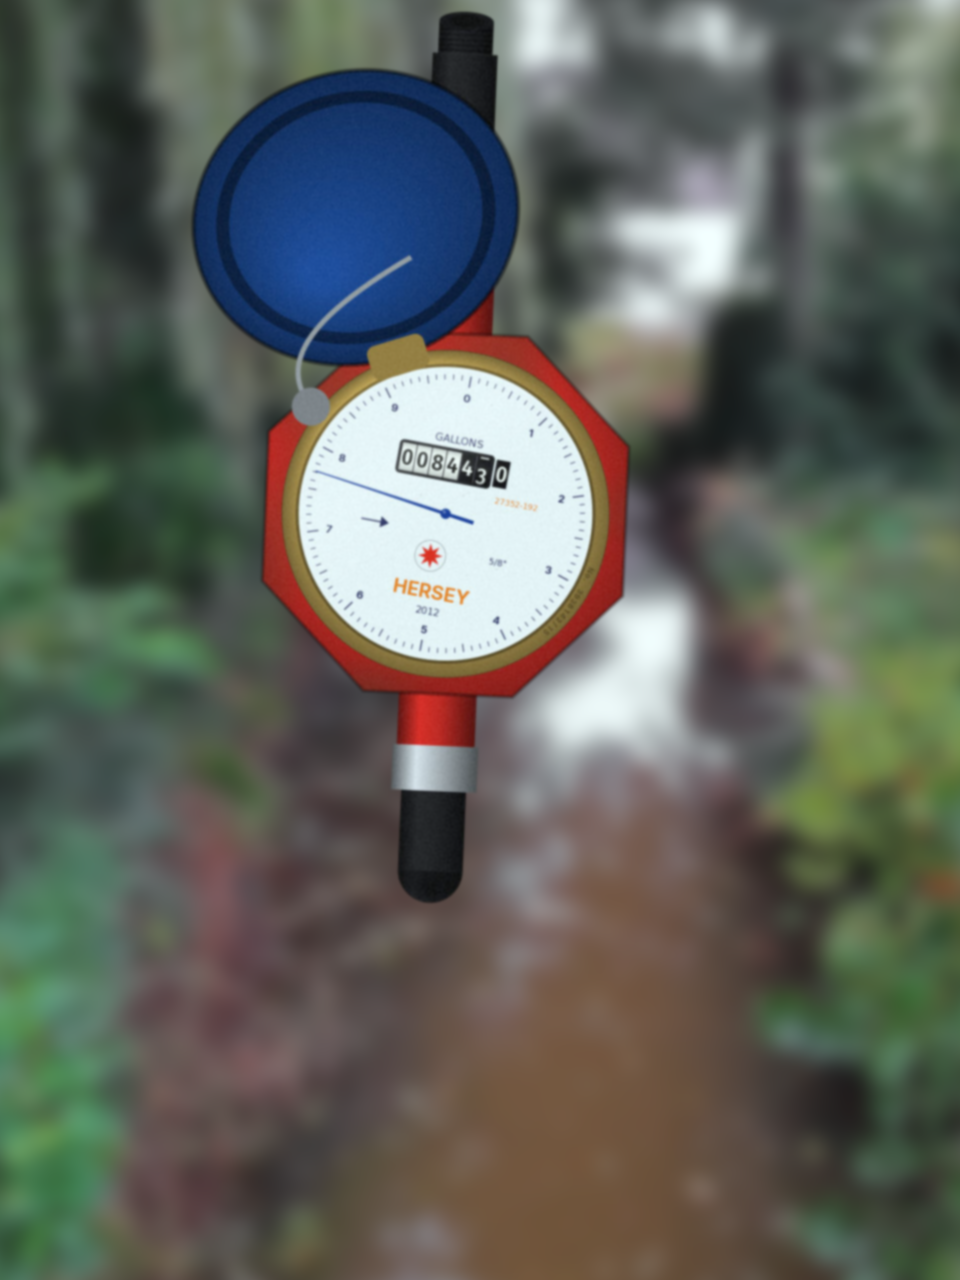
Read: 84427.7; gal
